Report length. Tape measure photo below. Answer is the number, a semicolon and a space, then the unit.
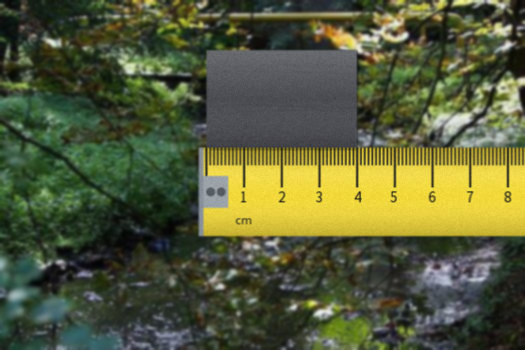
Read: 4; cm
